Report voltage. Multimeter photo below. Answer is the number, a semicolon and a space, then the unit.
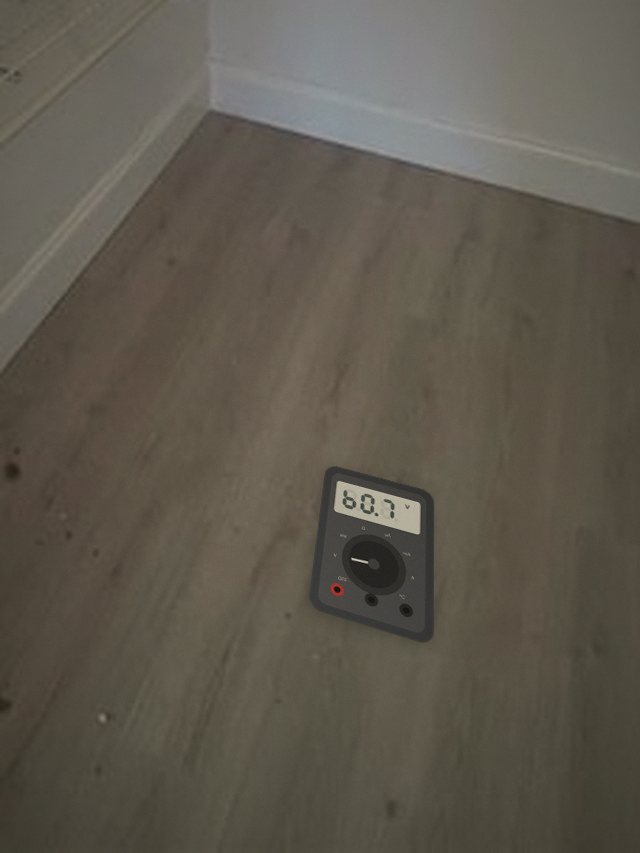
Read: 60.7; V
